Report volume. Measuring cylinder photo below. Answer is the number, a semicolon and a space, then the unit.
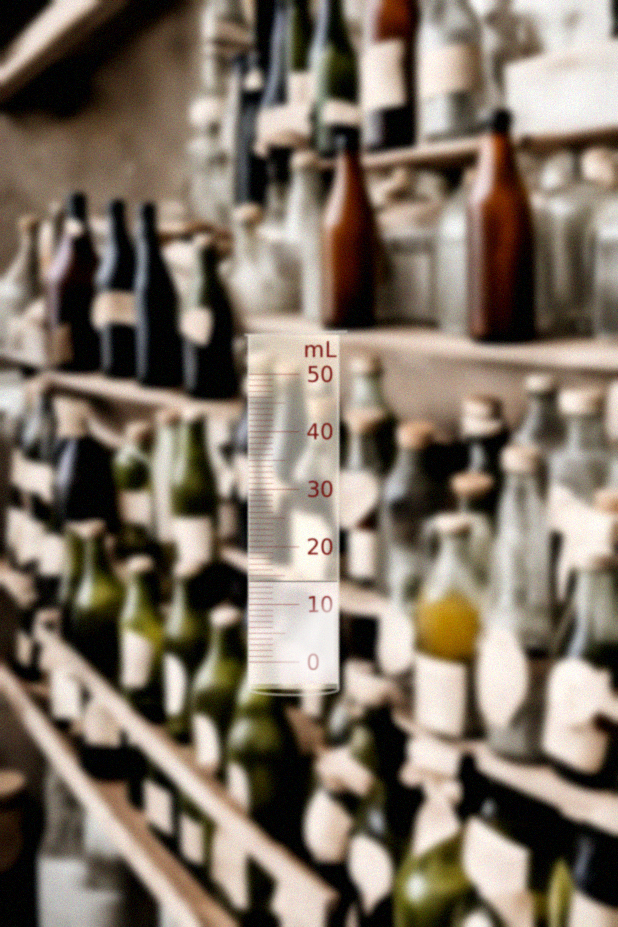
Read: 14; mL
